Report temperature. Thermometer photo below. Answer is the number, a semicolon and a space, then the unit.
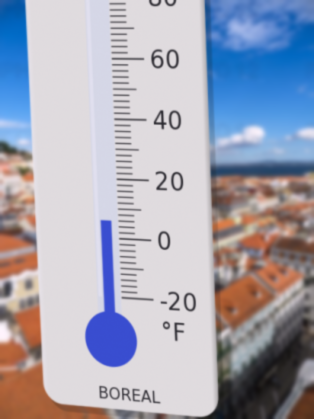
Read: 6; °F
